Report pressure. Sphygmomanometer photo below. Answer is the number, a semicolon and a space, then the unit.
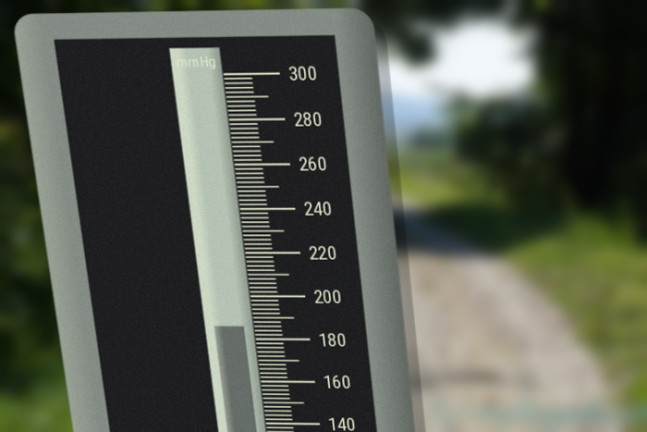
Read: 186; mmHg
